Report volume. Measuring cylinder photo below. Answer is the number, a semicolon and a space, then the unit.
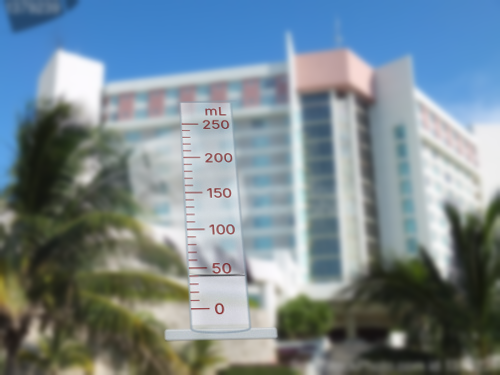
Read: 40; mL
